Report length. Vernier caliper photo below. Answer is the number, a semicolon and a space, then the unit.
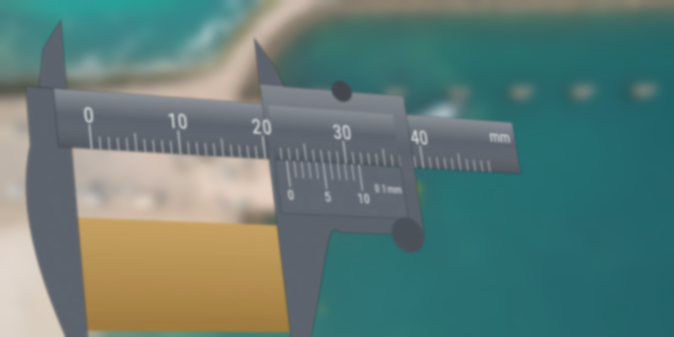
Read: 22.6; mm
